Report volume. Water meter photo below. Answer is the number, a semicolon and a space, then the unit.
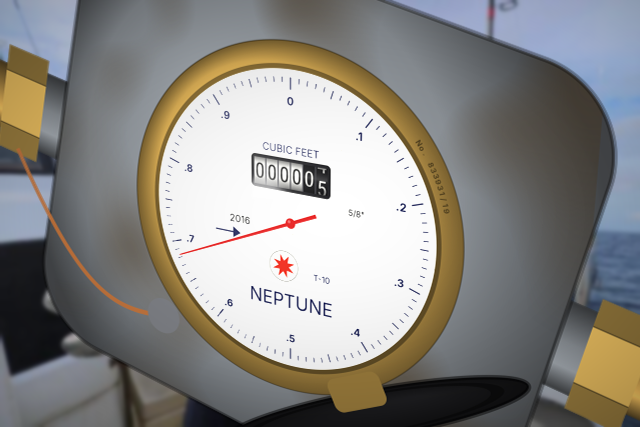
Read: 4.68; ft³
